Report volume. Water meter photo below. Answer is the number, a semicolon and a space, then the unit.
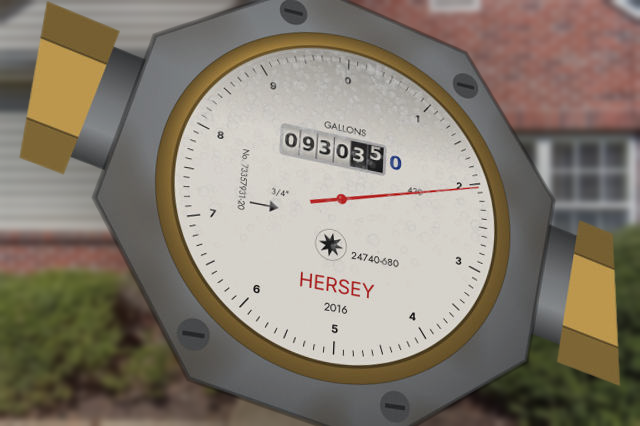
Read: 930352.0; gal
